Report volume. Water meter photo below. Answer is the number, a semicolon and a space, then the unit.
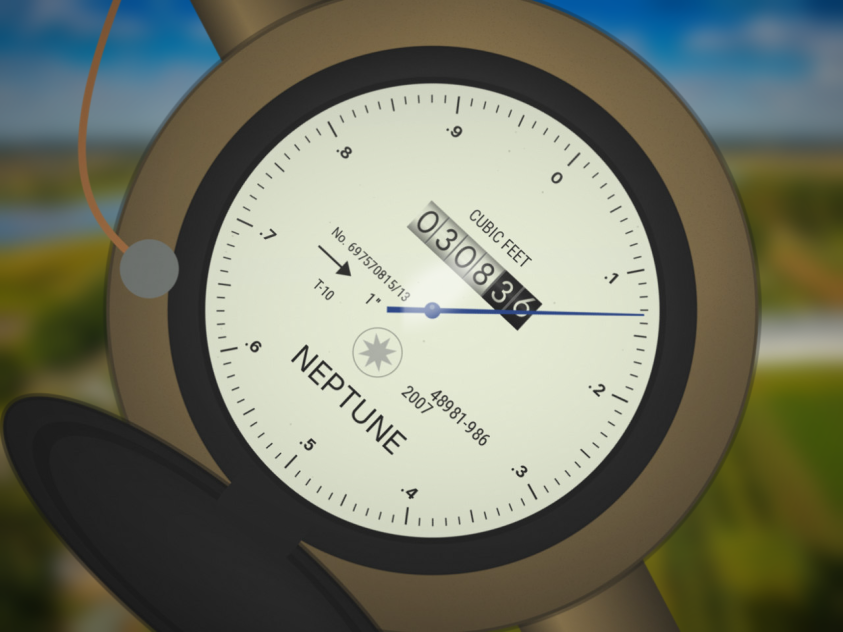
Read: 30836.13; ft³
